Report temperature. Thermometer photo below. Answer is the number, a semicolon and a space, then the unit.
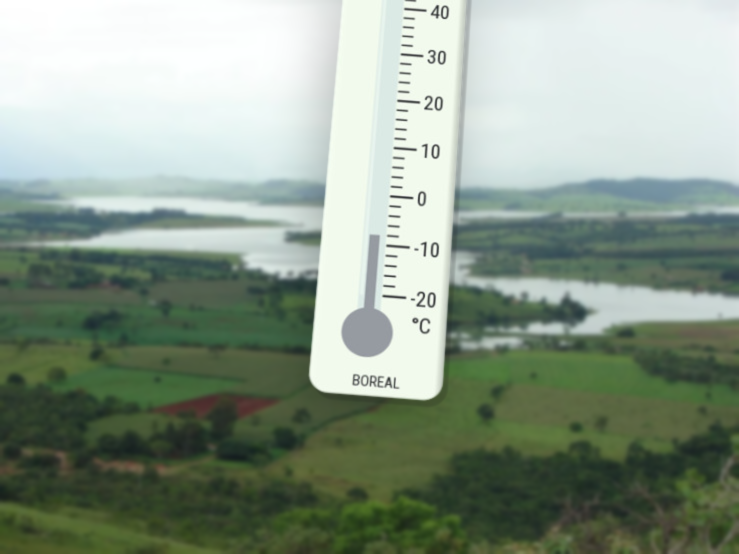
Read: -8; °C
